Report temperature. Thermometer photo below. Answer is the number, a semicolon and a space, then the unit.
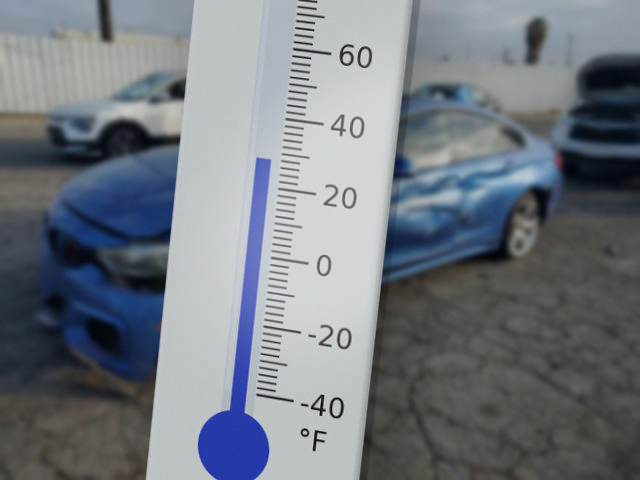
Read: 28; °F
